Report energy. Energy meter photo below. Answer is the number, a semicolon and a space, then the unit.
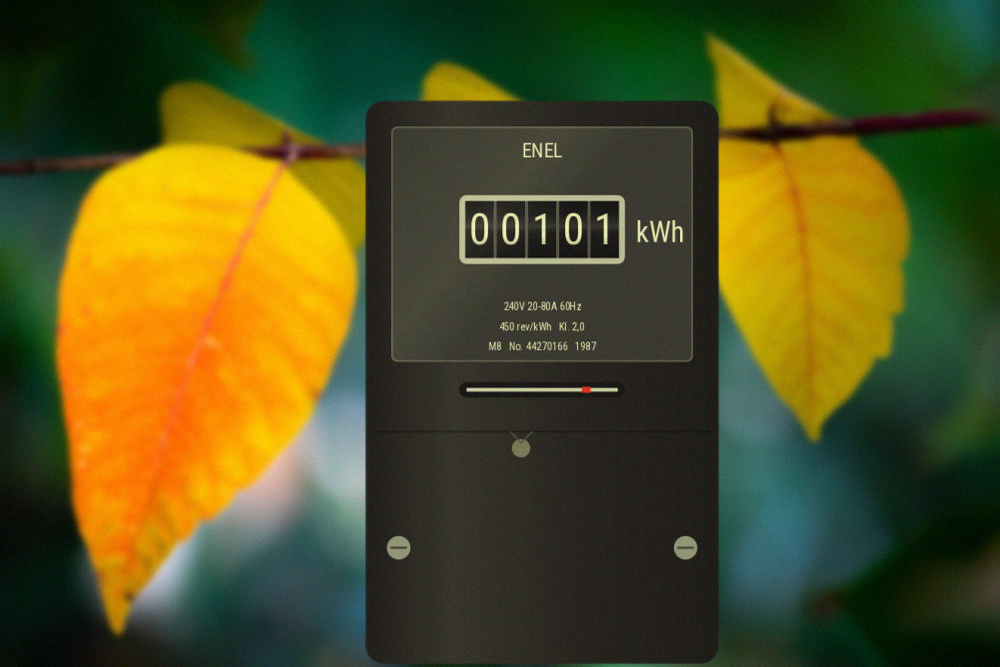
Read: 101; kWh
